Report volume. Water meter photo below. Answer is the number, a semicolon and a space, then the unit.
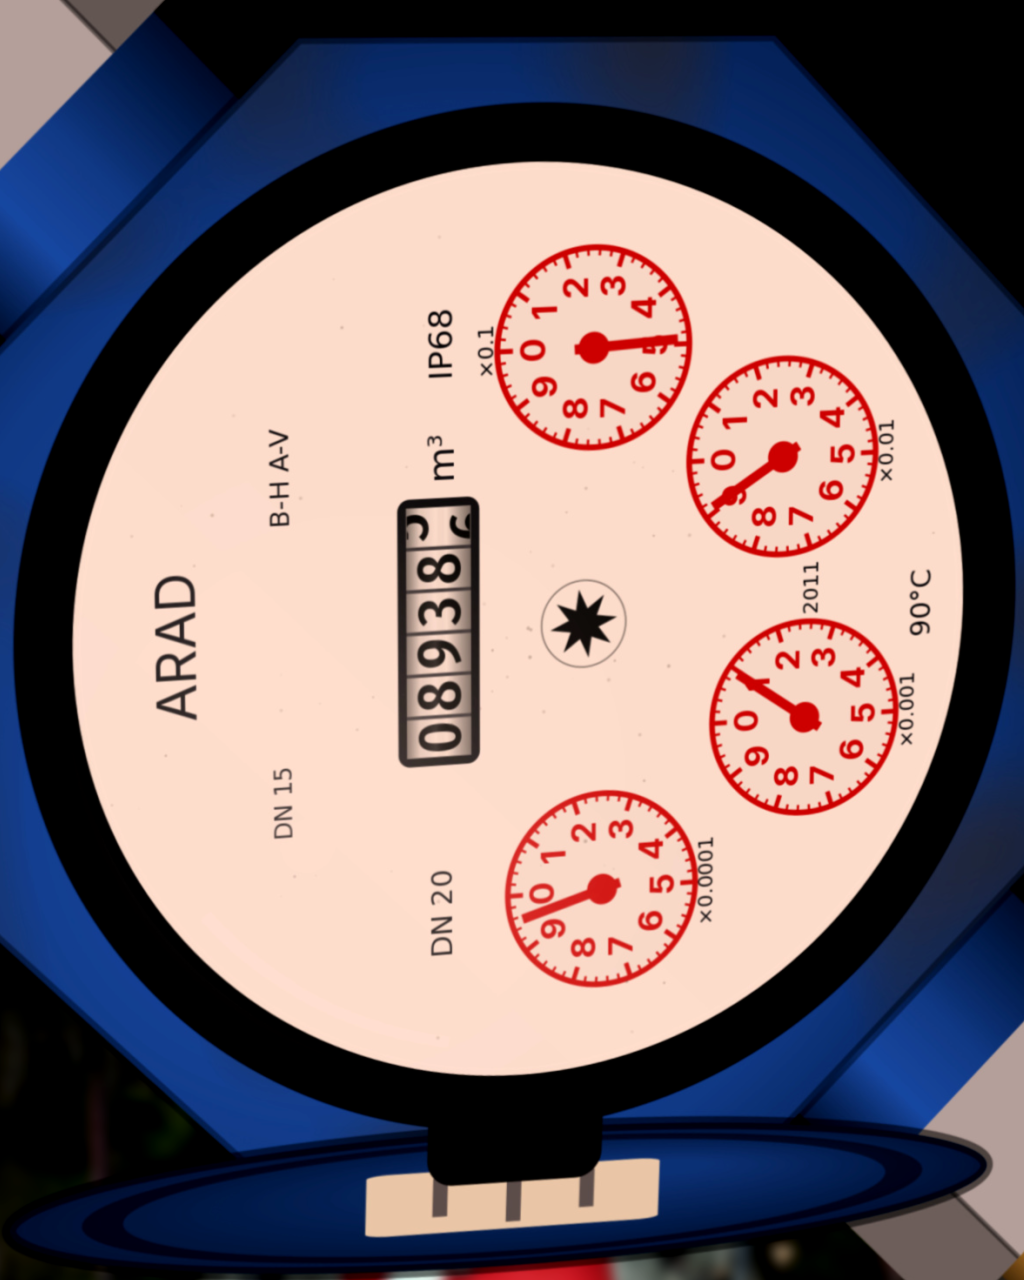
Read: 89385.4909; m³
